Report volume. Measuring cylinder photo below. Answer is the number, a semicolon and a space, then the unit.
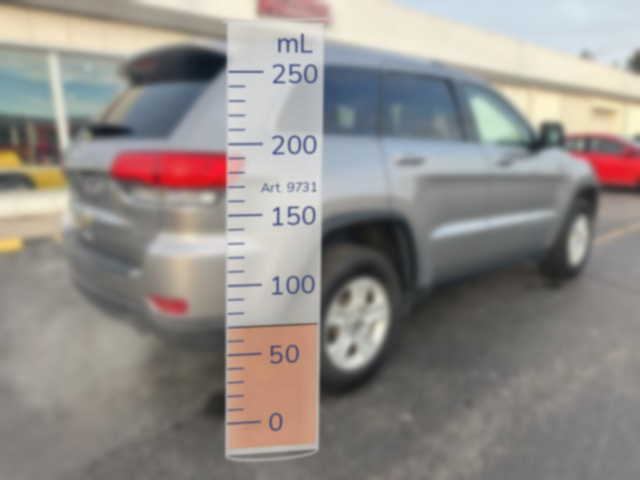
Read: 70; mL
